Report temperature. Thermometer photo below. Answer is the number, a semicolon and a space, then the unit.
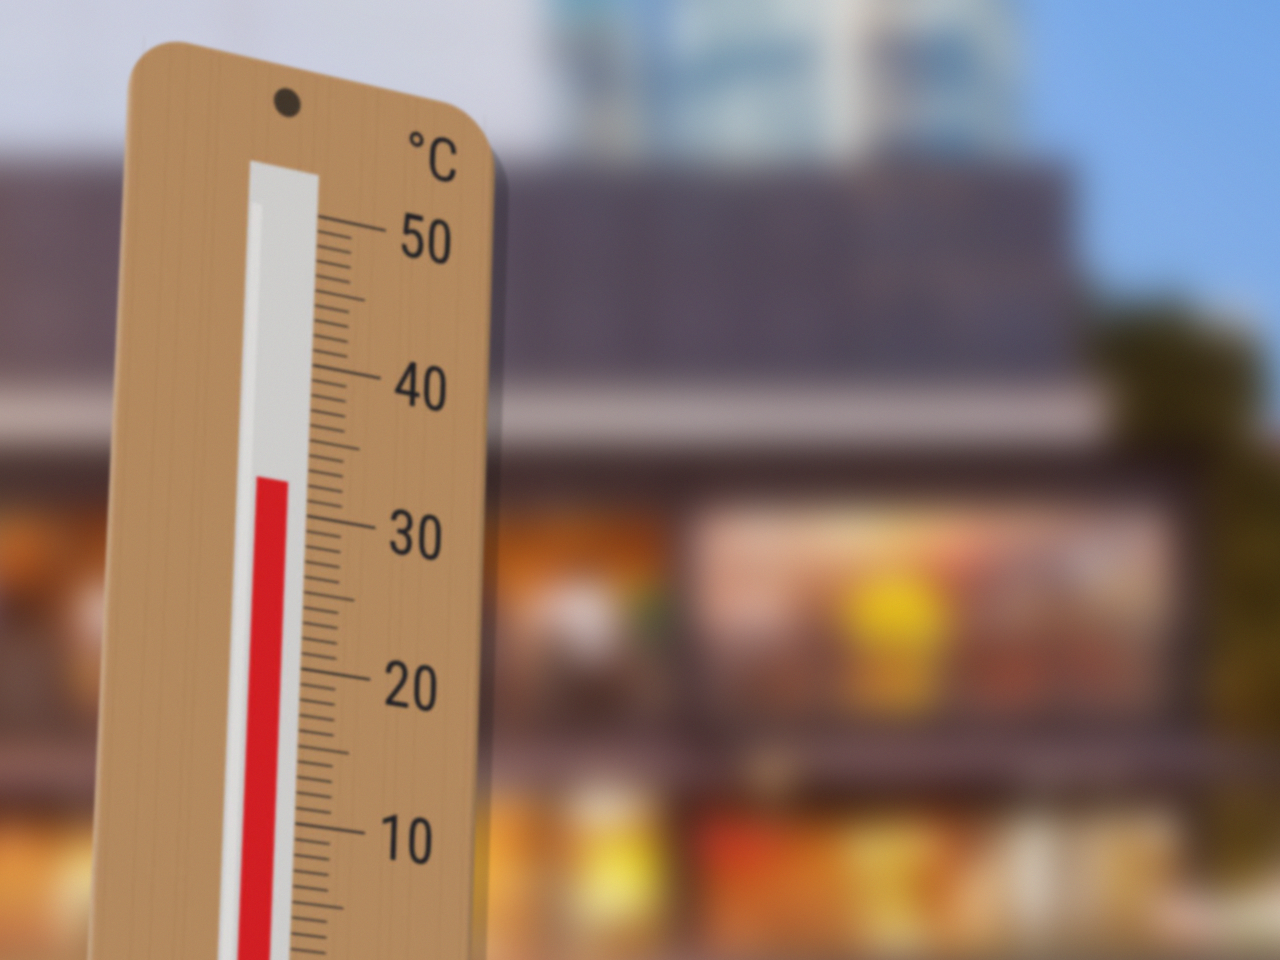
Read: 32; °C
